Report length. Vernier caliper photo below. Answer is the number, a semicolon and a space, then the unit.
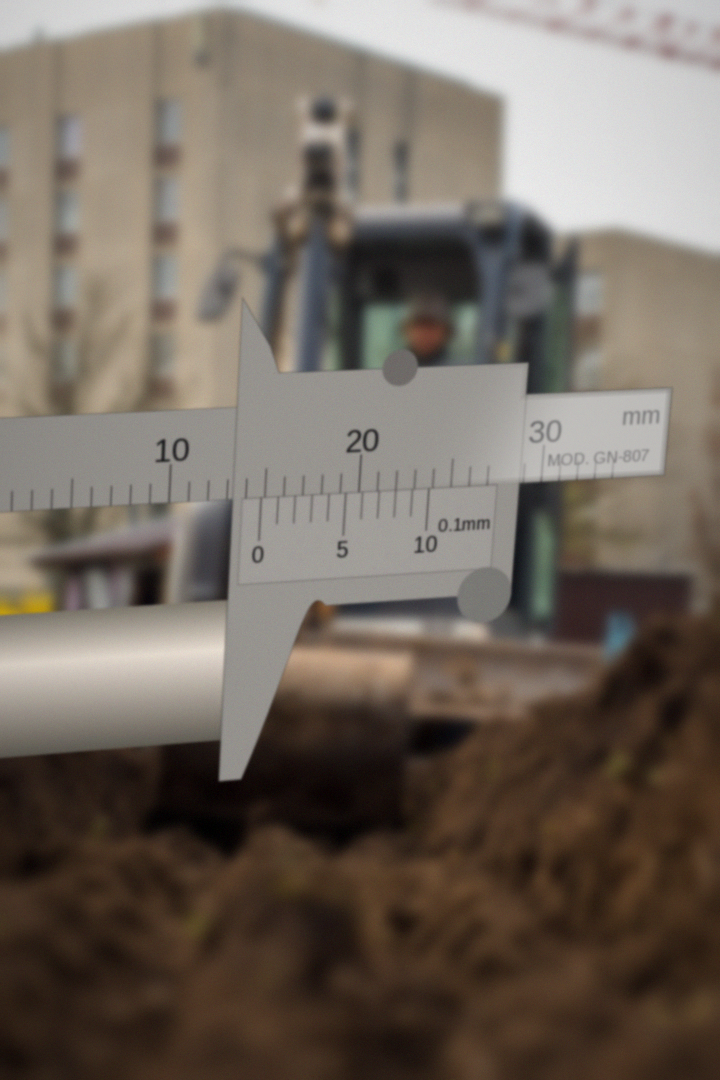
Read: 14.8; mm
